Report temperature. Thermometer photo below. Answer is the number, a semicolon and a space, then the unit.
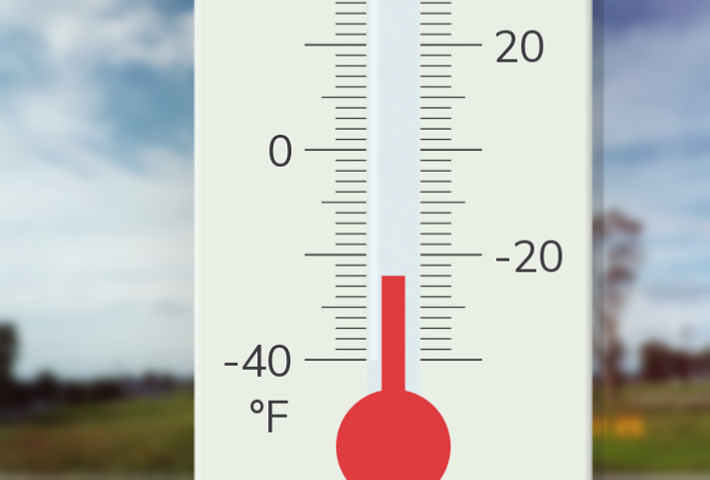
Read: -24; °F
